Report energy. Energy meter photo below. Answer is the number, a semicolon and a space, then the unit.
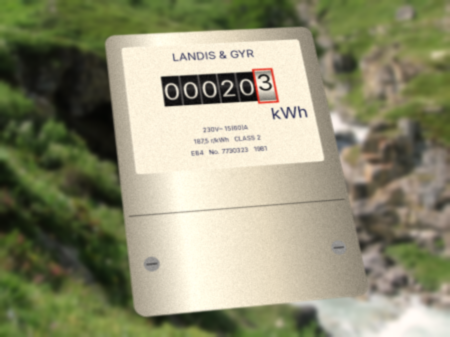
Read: 20.3; kWh
